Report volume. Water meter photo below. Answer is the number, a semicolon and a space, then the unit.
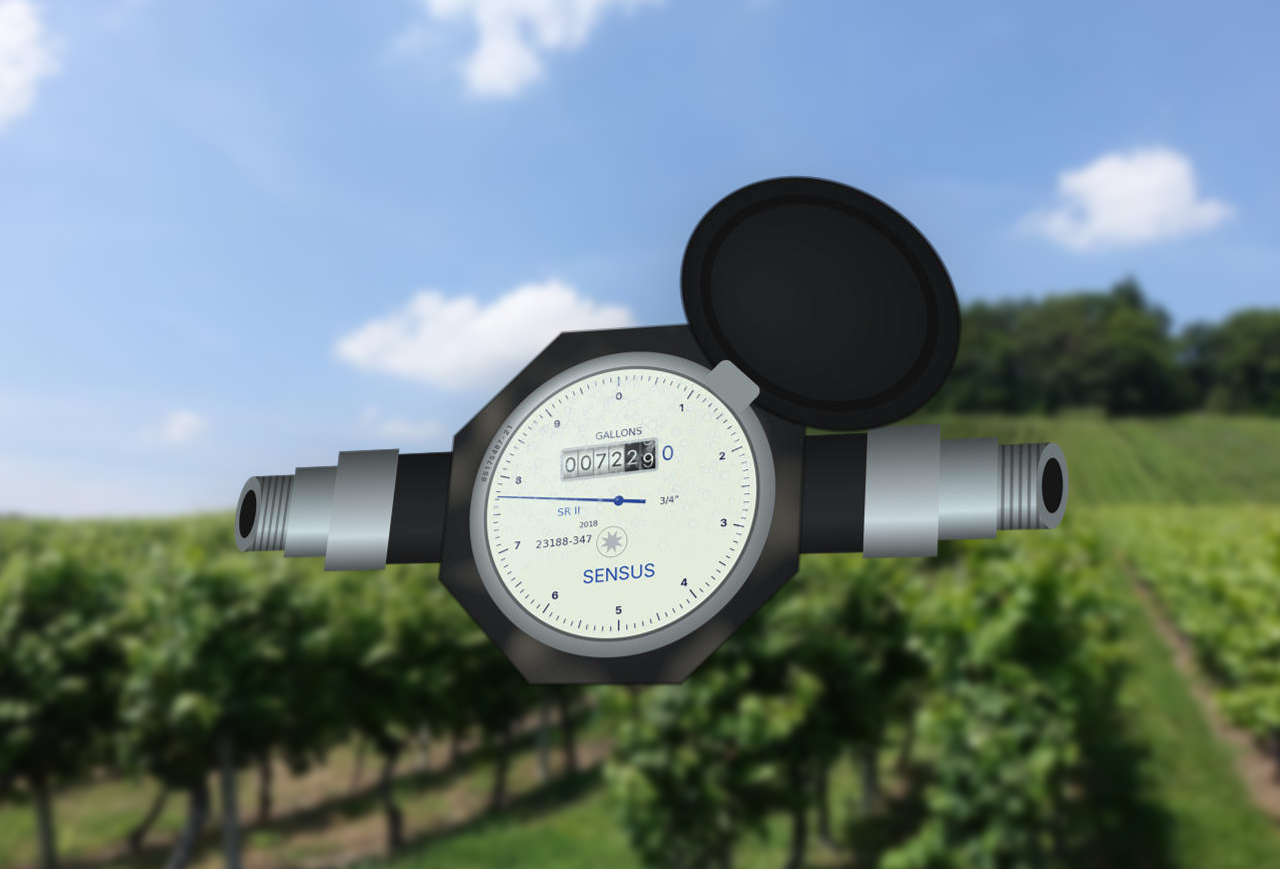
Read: 72287.7; gal
